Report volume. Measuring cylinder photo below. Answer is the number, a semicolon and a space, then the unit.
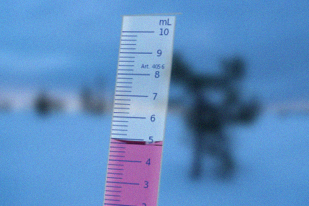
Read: 4.8; mL
